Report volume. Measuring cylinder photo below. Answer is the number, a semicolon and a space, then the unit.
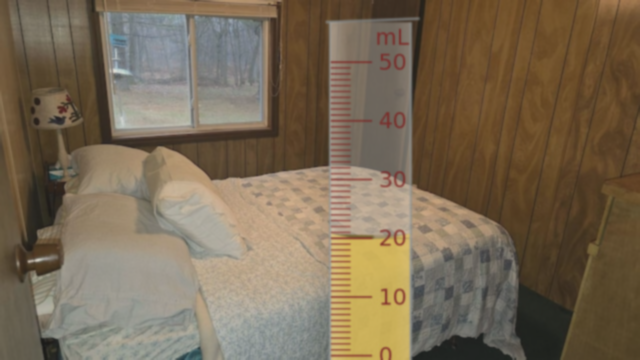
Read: 20; mL
